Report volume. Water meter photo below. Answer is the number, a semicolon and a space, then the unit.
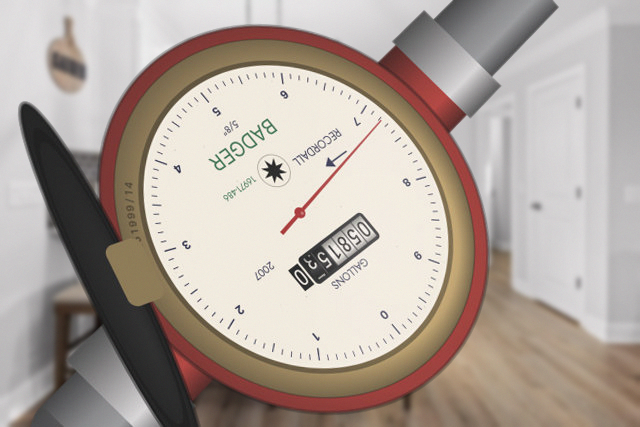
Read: 581527.2; gal
